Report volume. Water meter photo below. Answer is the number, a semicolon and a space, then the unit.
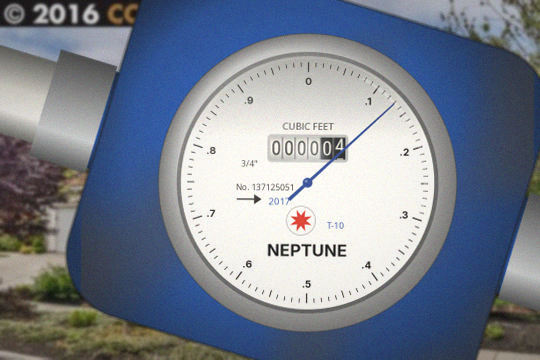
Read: 4.13; ft³
